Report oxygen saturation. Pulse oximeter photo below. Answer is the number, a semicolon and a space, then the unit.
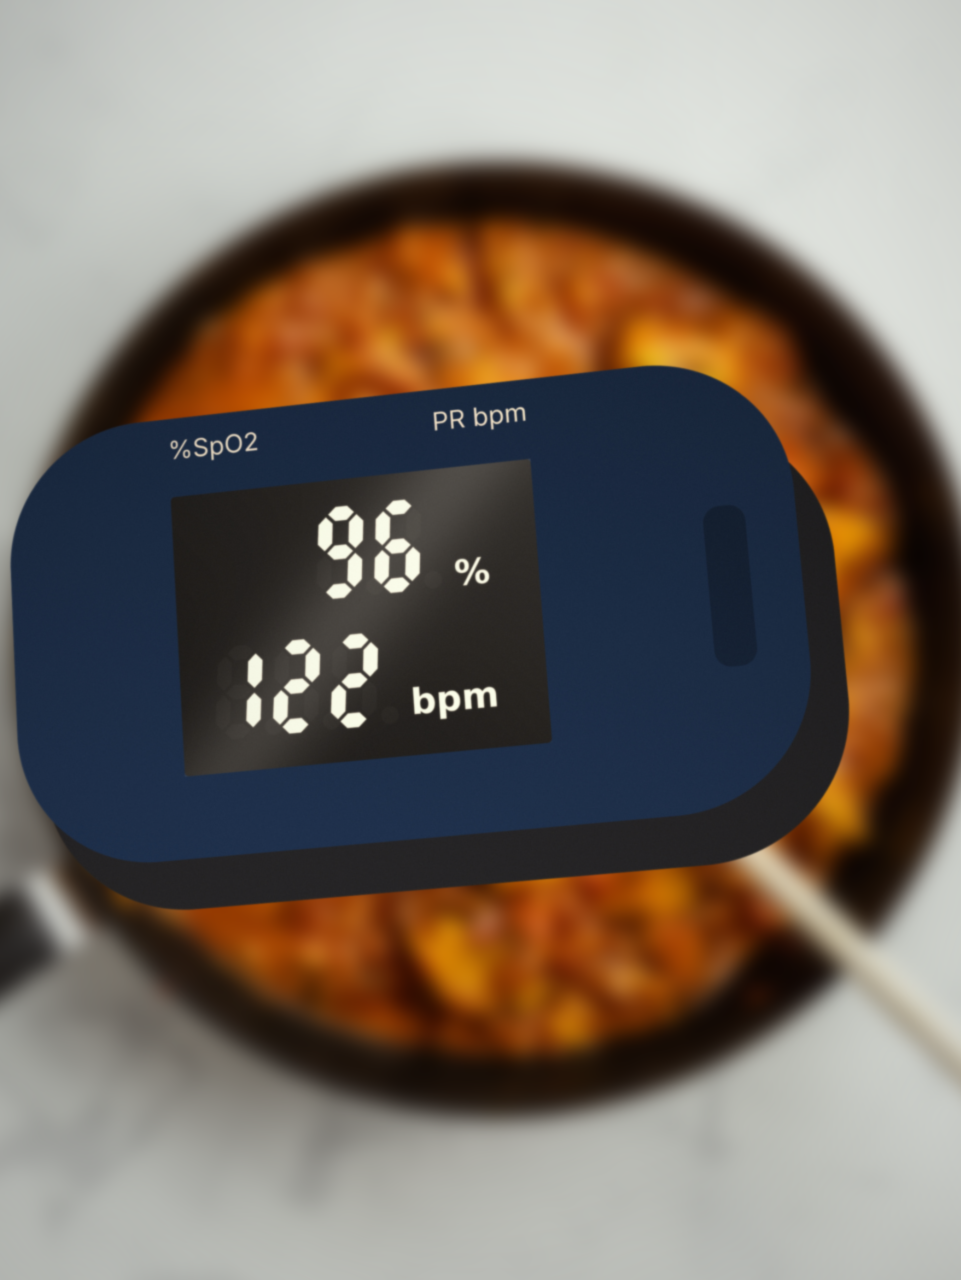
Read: 96; %
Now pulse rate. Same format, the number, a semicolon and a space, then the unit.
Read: 122; bpm
